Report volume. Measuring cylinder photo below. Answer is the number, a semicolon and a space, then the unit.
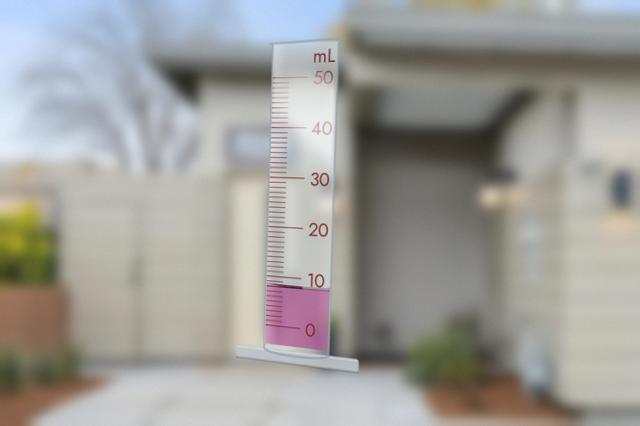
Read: 8; mL
